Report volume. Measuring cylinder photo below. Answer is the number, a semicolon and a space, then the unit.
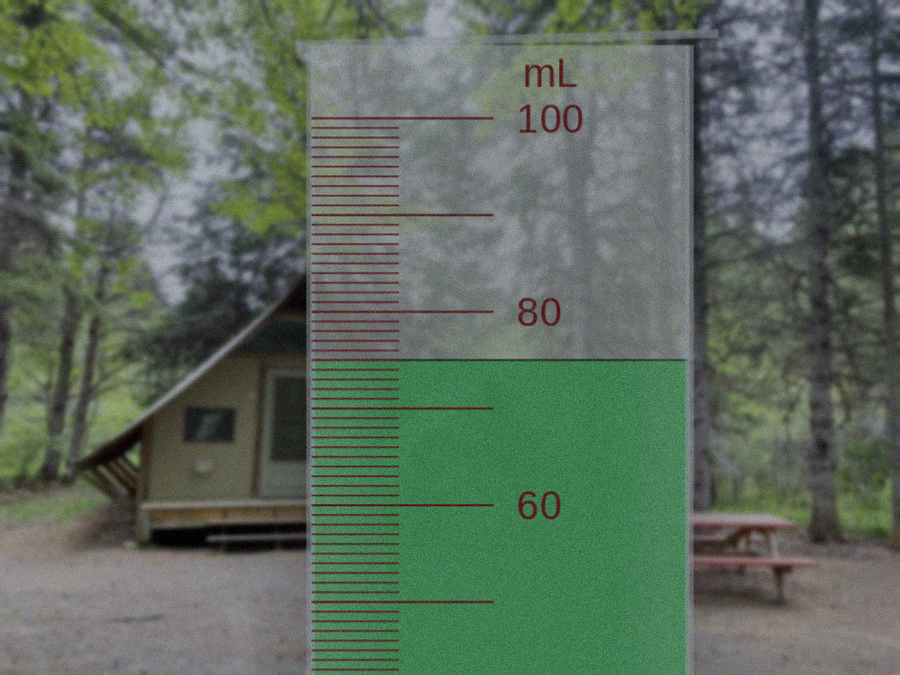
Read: 75; mL
